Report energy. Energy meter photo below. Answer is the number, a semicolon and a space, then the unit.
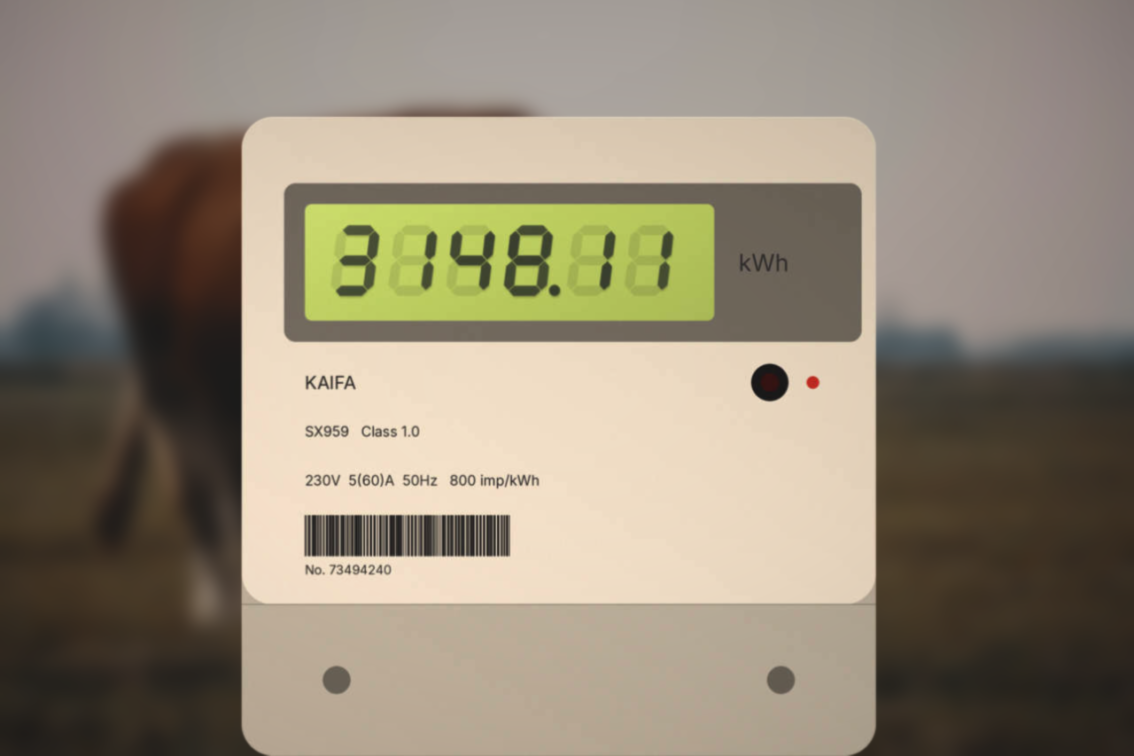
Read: 3148.11; kWh
